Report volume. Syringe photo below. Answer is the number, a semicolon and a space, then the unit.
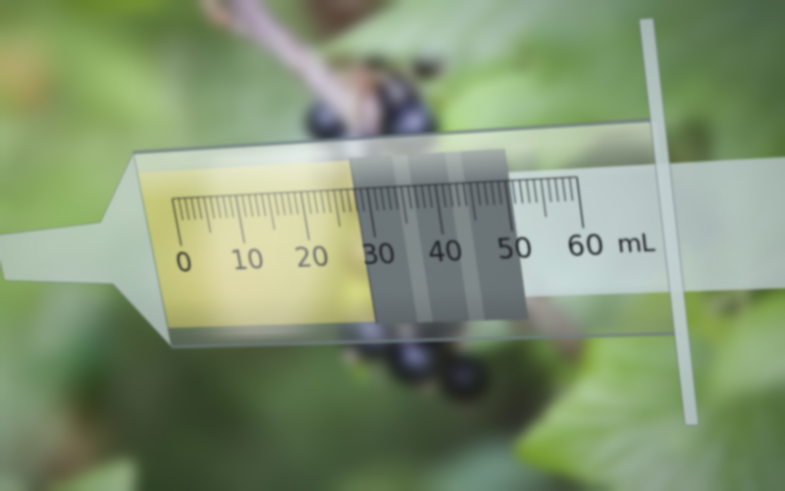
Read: 28; mL
